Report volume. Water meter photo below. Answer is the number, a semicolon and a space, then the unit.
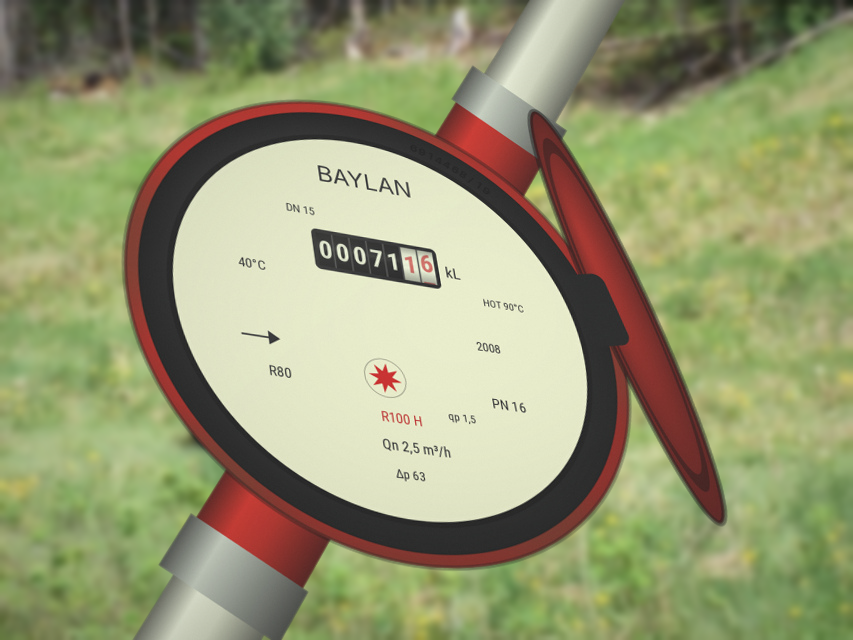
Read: 71.16; kL
